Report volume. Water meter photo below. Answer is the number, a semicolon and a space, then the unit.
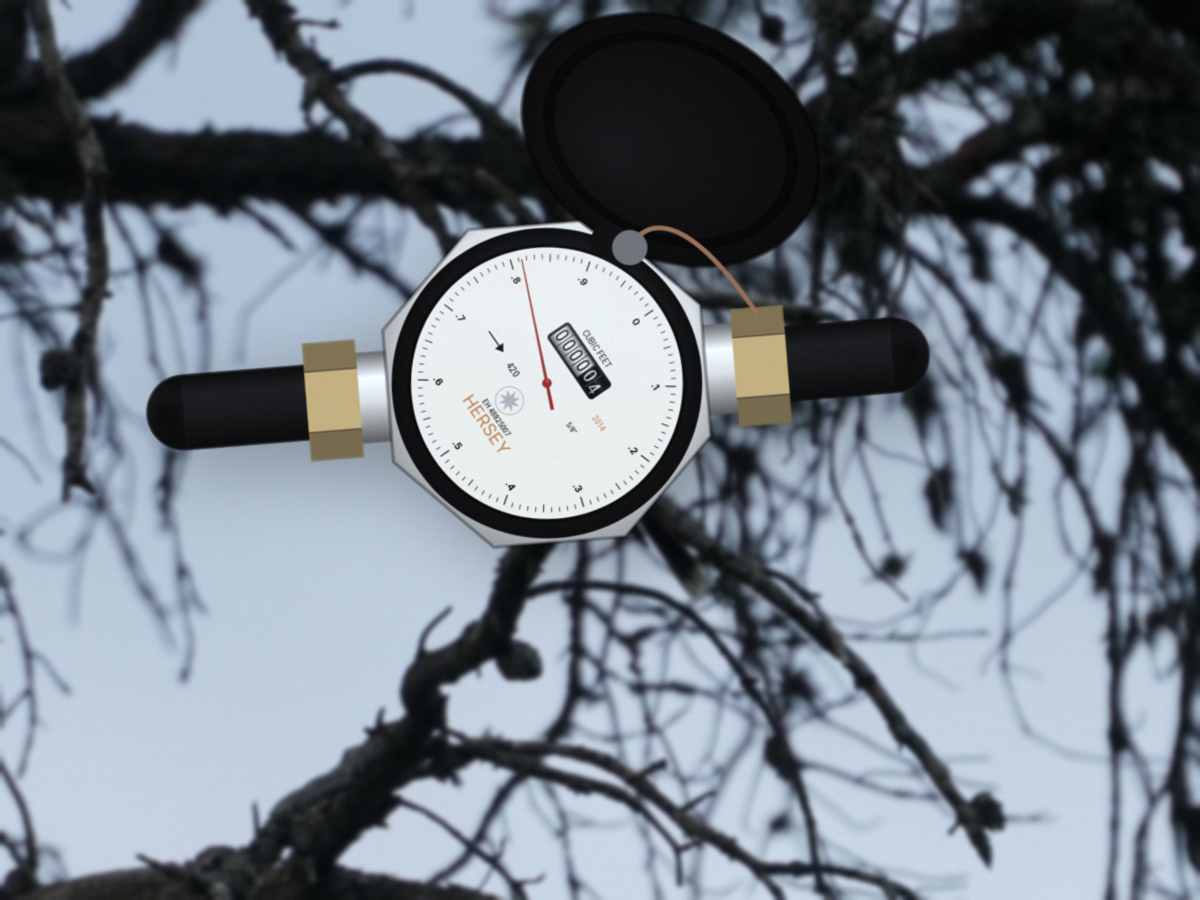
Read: 3.81; ft³
